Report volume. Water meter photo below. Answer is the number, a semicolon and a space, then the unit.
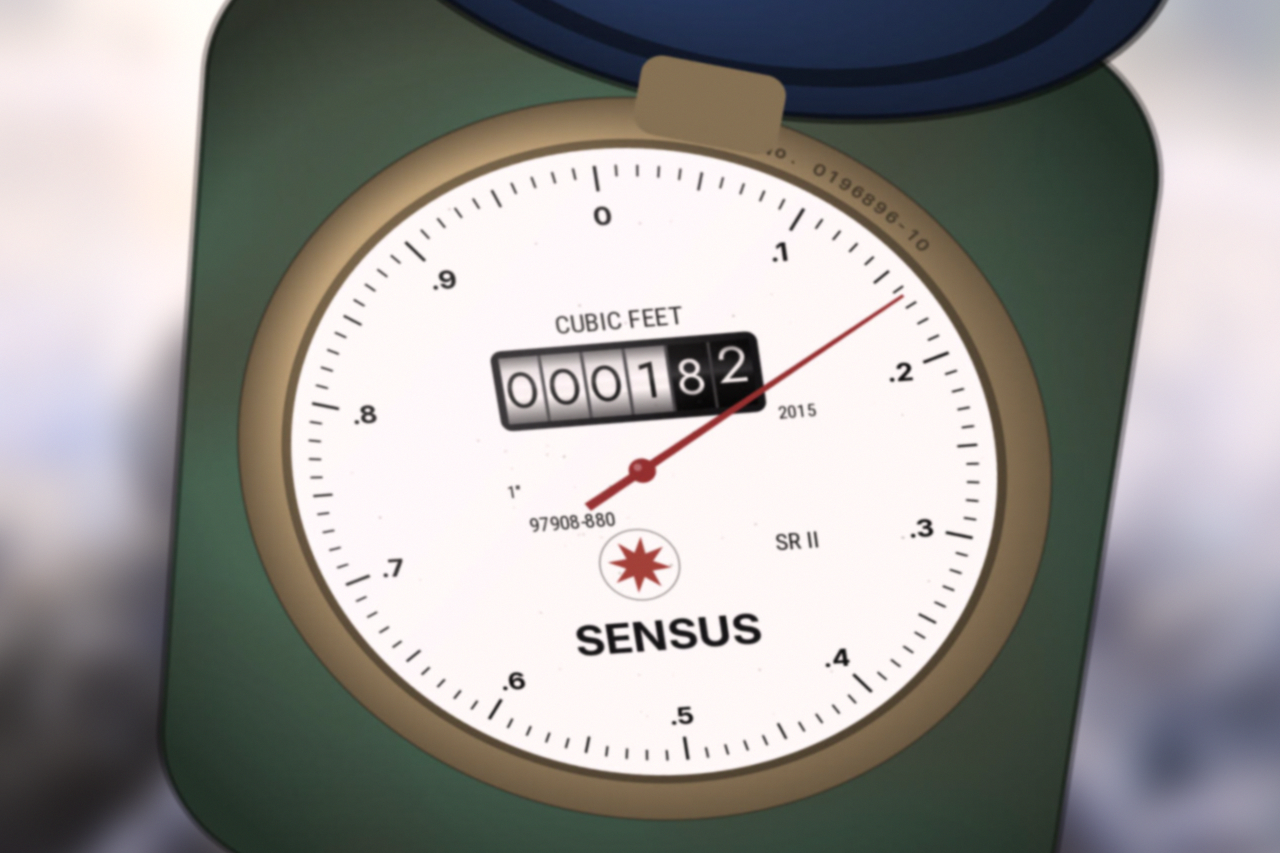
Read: 182.16; ft³
